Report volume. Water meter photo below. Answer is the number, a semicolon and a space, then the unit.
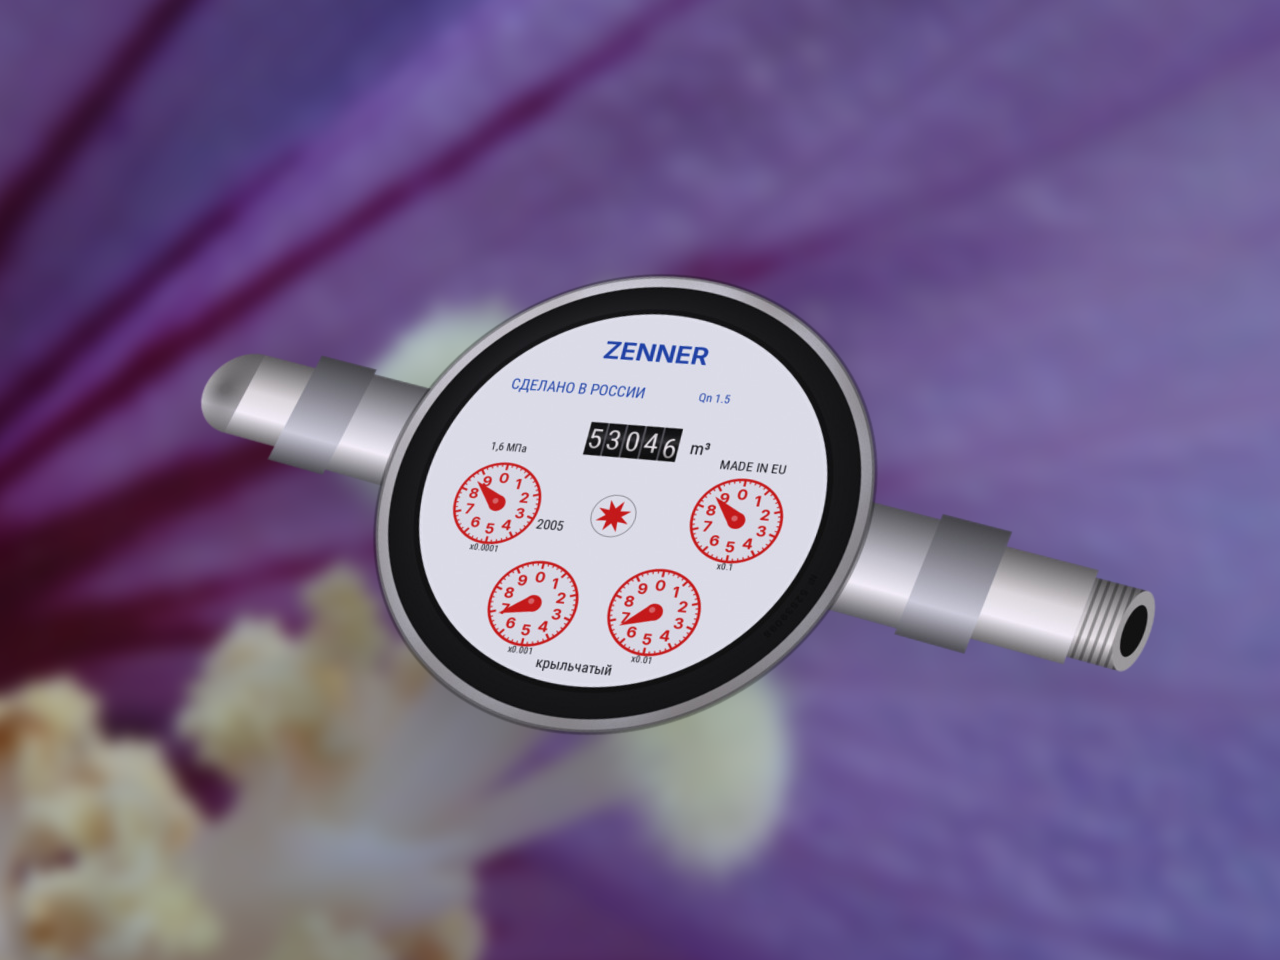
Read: 53045.8668; m³
